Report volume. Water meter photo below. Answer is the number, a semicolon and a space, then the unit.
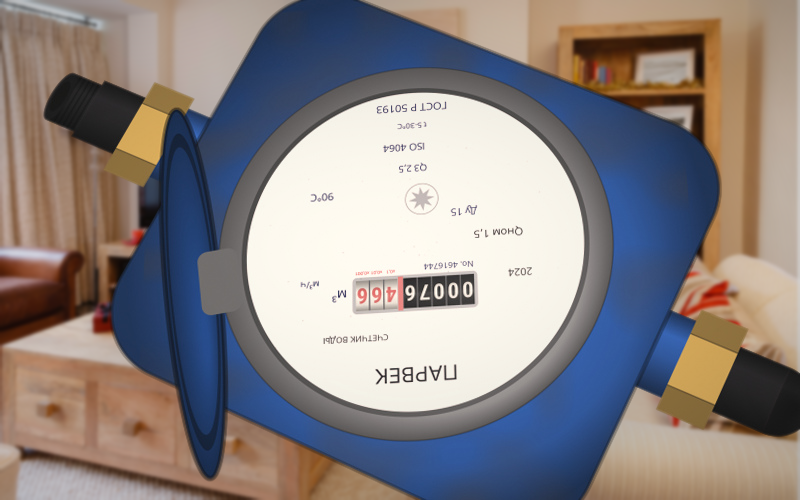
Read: 76.466; m³
